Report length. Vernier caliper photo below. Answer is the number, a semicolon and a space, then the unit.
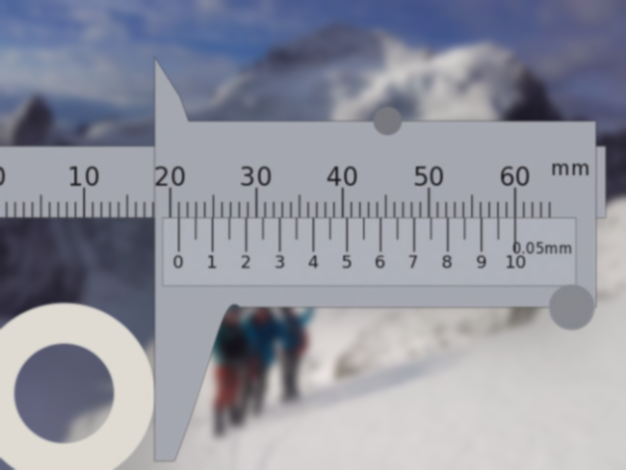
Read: 21.0; mm
